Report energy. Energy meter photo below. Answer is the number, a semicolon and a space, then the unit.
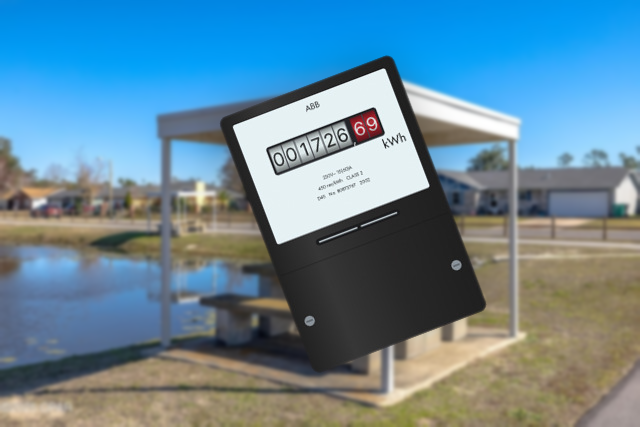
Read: 1726.69; kWh
